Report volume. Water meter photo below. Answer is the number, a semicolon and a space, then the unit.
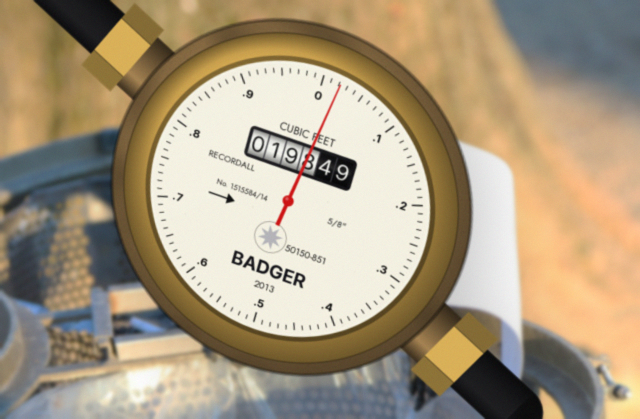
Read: 19849.02; ft³
